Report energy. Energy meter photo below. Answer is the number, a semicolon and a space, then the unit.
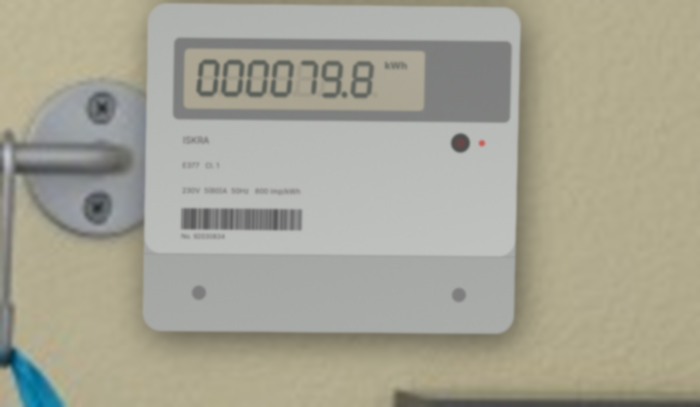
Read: 79.8; kWh
